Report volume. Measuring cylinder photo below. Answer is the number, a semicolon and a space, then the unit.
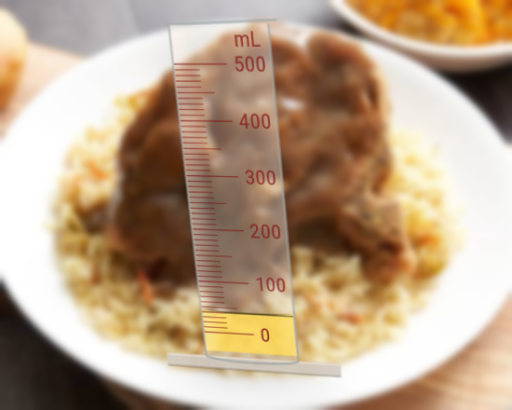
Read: 40; mL
